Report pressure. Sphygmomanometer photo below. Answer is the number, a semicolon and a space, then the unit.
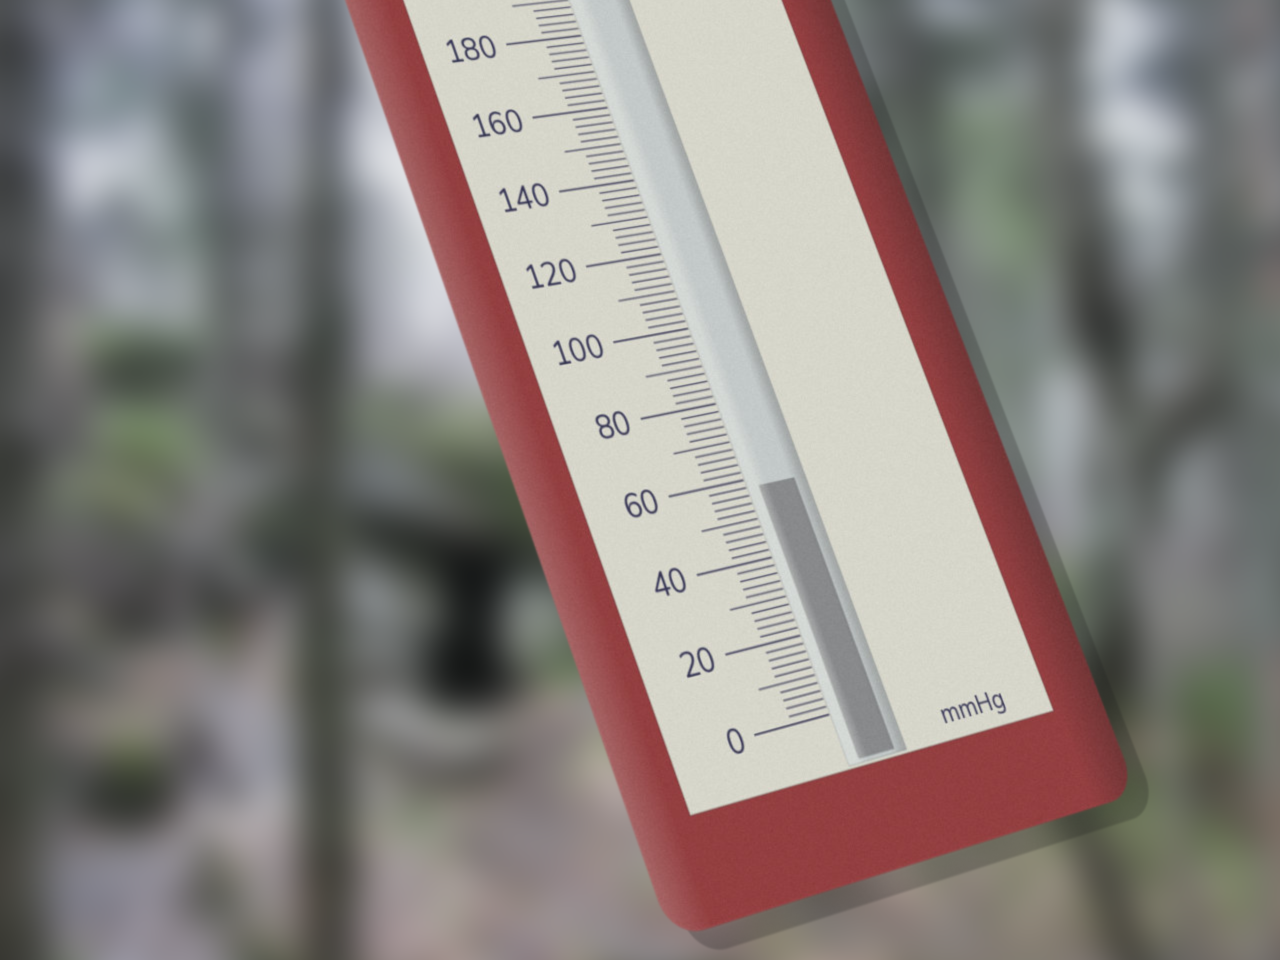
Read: 58; mmHg
